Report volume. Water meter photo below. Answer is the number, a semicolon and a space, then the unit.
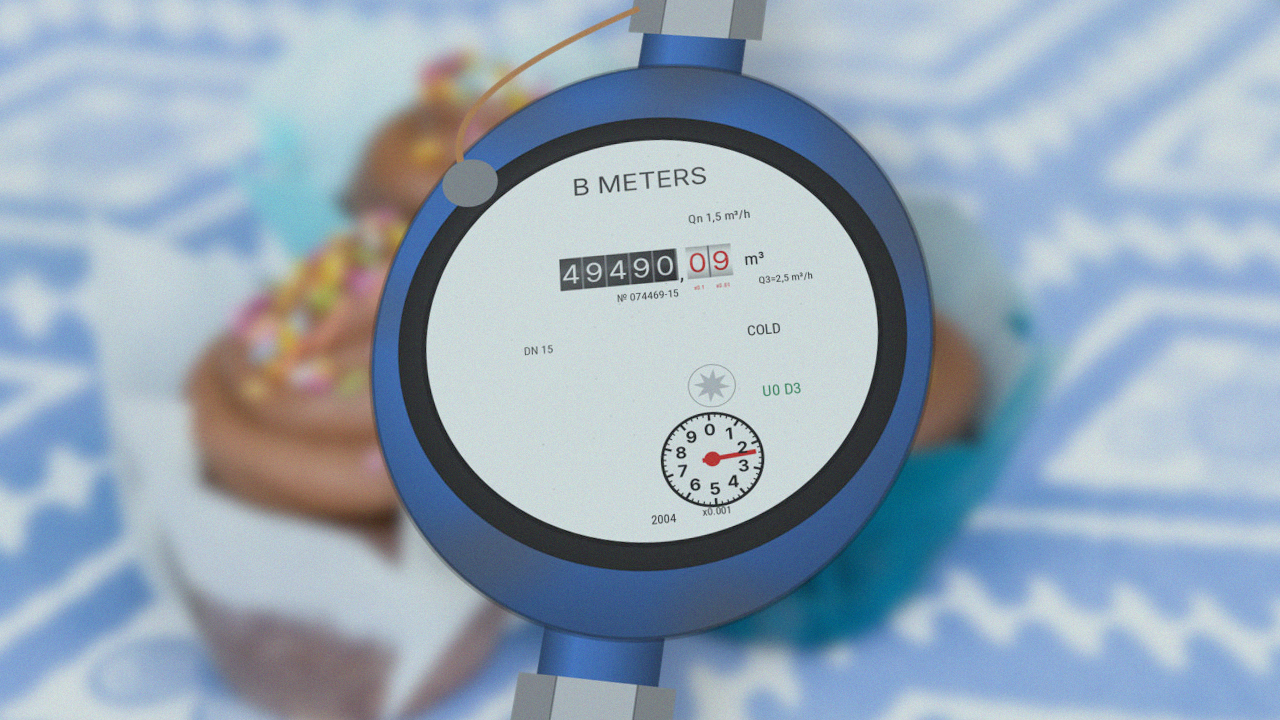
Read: 49490.092; m³
